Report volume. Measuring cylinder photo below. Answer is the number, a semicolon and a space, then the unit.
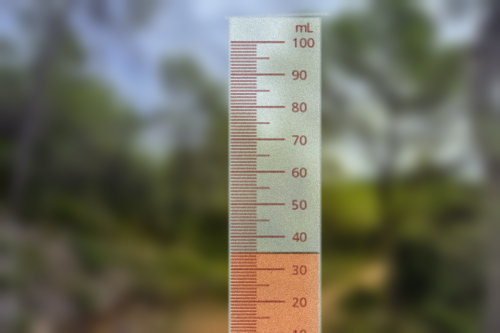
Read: 35; mL
